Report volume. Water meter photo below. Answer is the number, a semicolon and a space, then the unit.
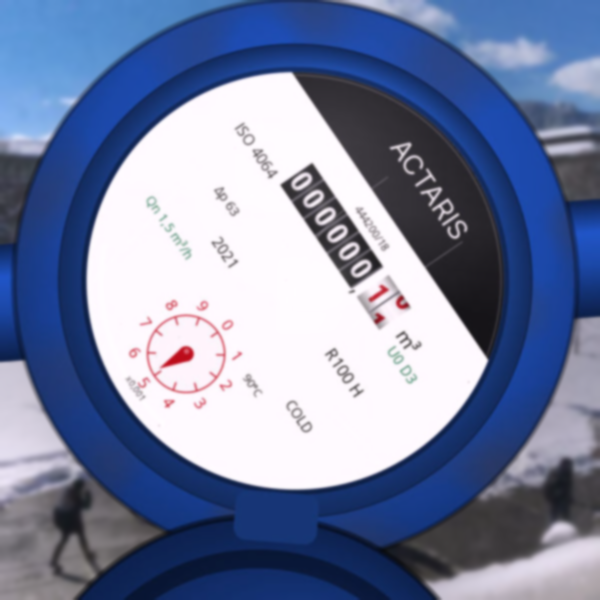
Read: 0.105; m³
